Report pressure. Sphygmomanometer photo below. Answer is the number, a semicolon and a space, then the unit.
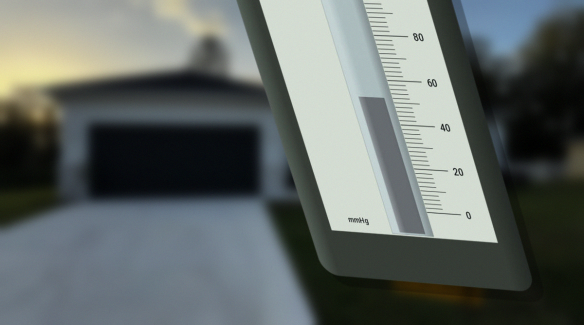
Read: 52; mmHg
